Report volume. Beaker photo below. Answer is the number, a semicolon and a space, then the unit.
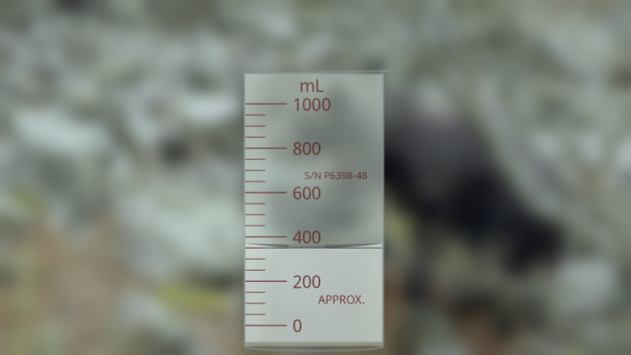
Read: 350; mL
